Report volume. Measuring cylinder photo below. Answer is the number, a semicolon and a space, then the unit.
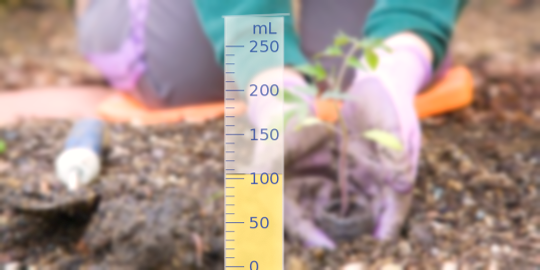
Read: 105; mL
